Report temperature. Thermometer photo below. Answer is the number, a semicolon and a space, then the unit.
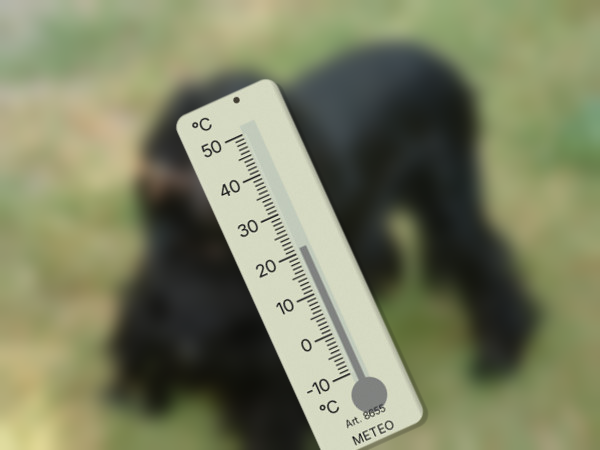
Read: 21; °C
